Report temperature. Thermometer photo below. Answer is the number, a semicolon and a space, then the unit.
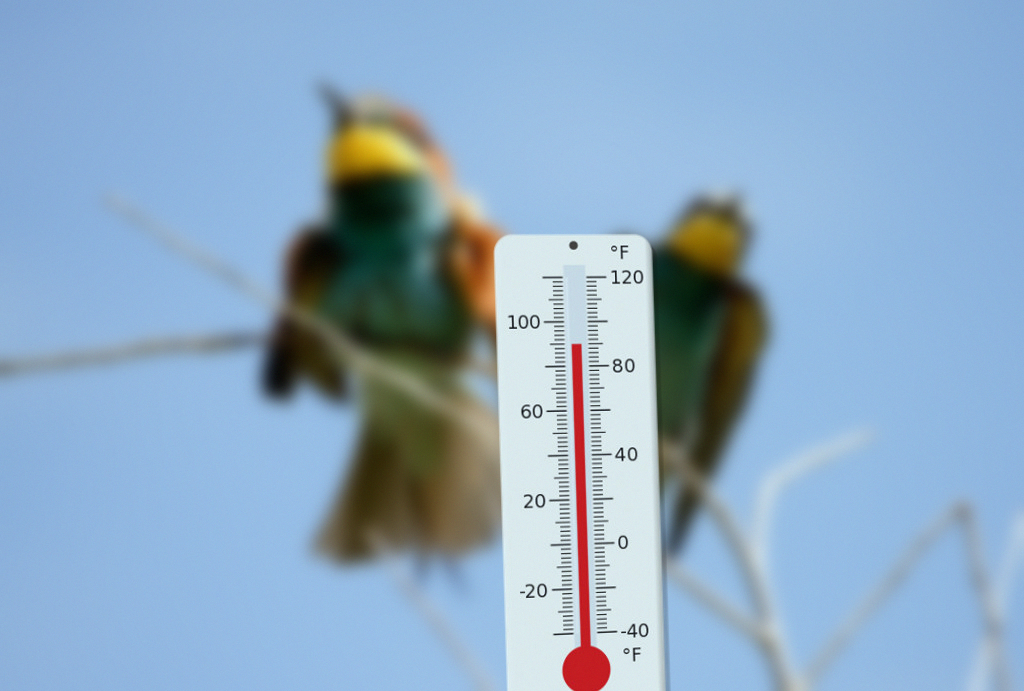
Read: 90; °F
